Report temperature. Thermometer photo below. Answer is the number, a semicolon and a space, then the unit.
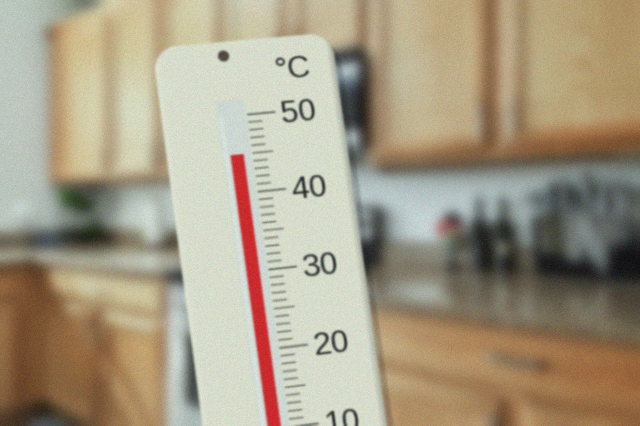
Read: 45; °C
